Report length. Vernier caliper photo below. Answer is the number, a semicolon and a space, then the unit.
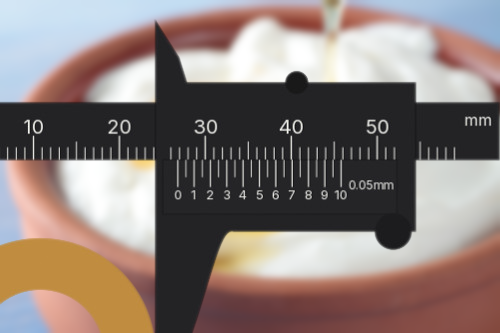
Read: 26.8; mm
